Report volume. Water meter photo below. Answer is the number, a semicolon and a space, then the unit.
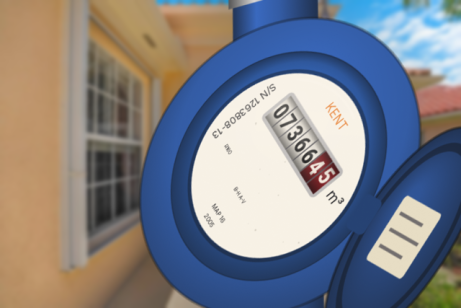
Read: 7366.45; m³
